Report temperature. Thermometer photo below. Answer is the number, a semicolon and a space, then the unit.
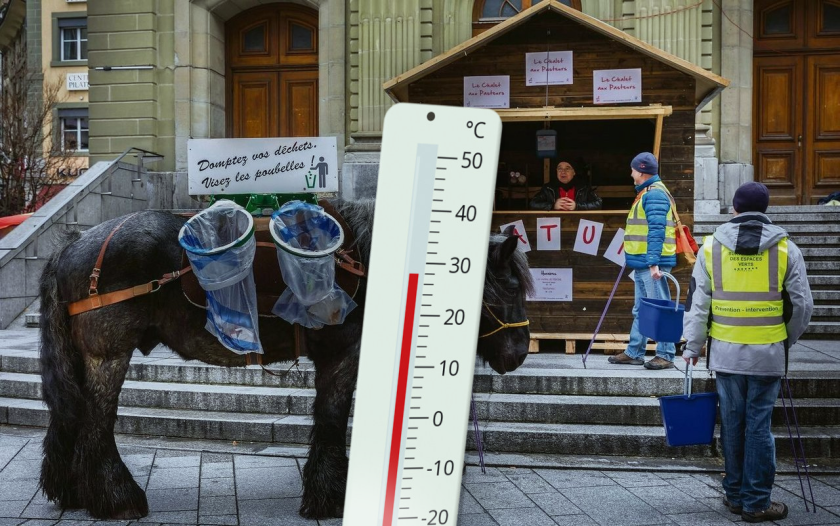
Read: 28; °C
